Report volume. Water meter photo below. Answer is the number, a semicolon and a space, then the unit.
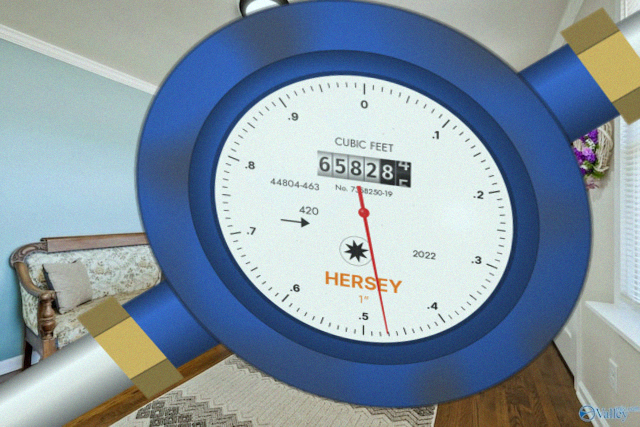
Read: 658284.47; ft³
